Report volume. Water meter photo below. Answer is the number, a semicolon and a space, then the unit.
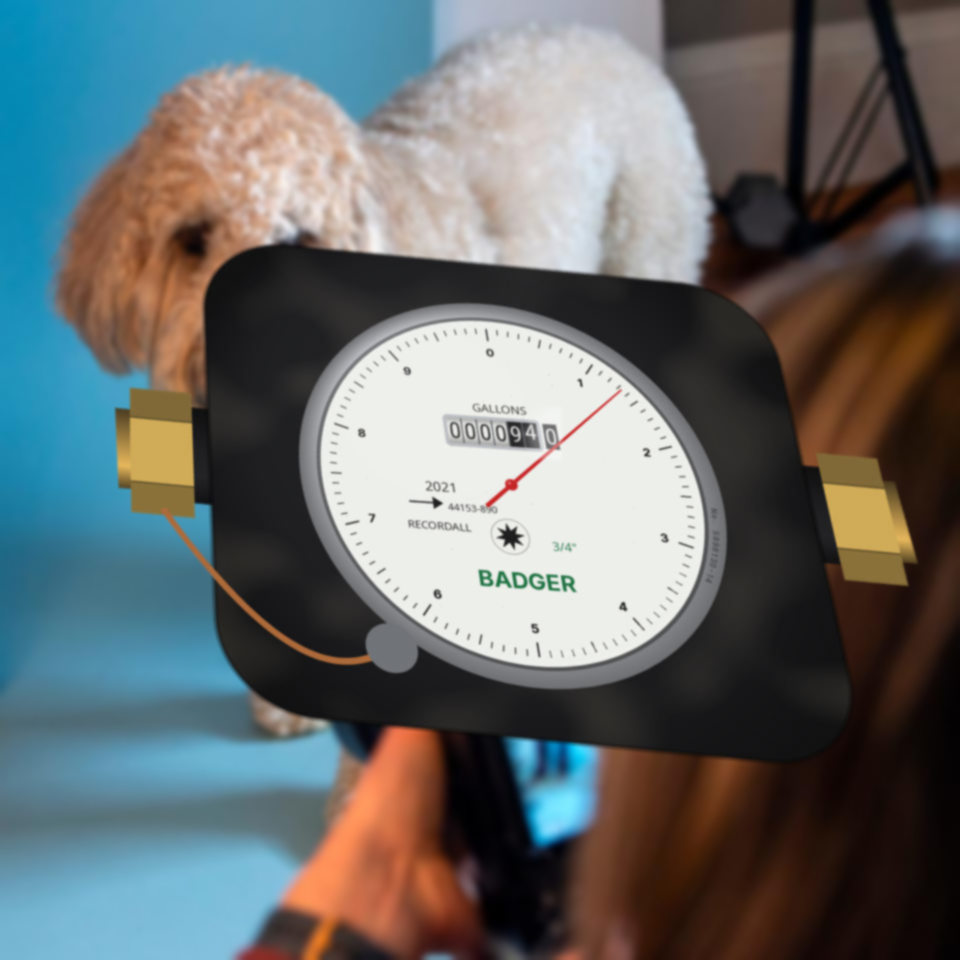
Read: 941.3; gal
